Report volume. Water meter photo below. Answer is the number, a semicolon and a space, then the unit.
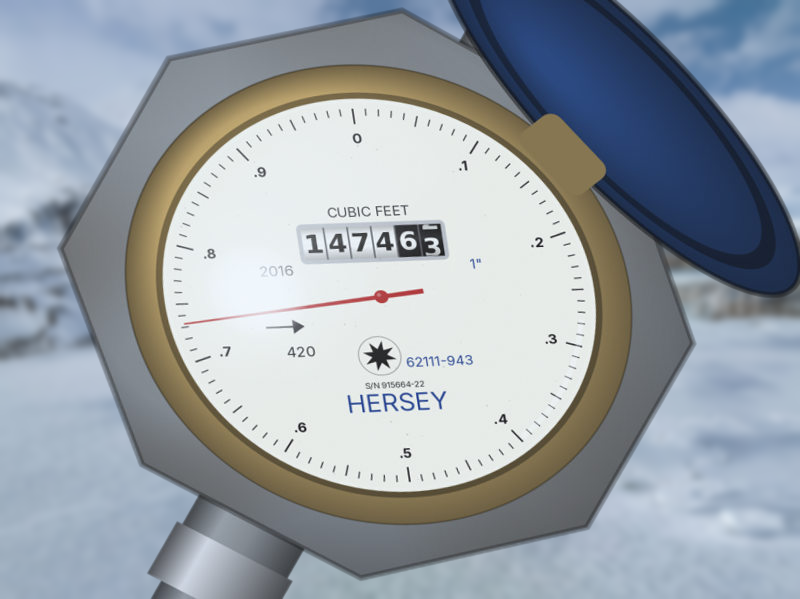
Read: 147462.73; ft³
